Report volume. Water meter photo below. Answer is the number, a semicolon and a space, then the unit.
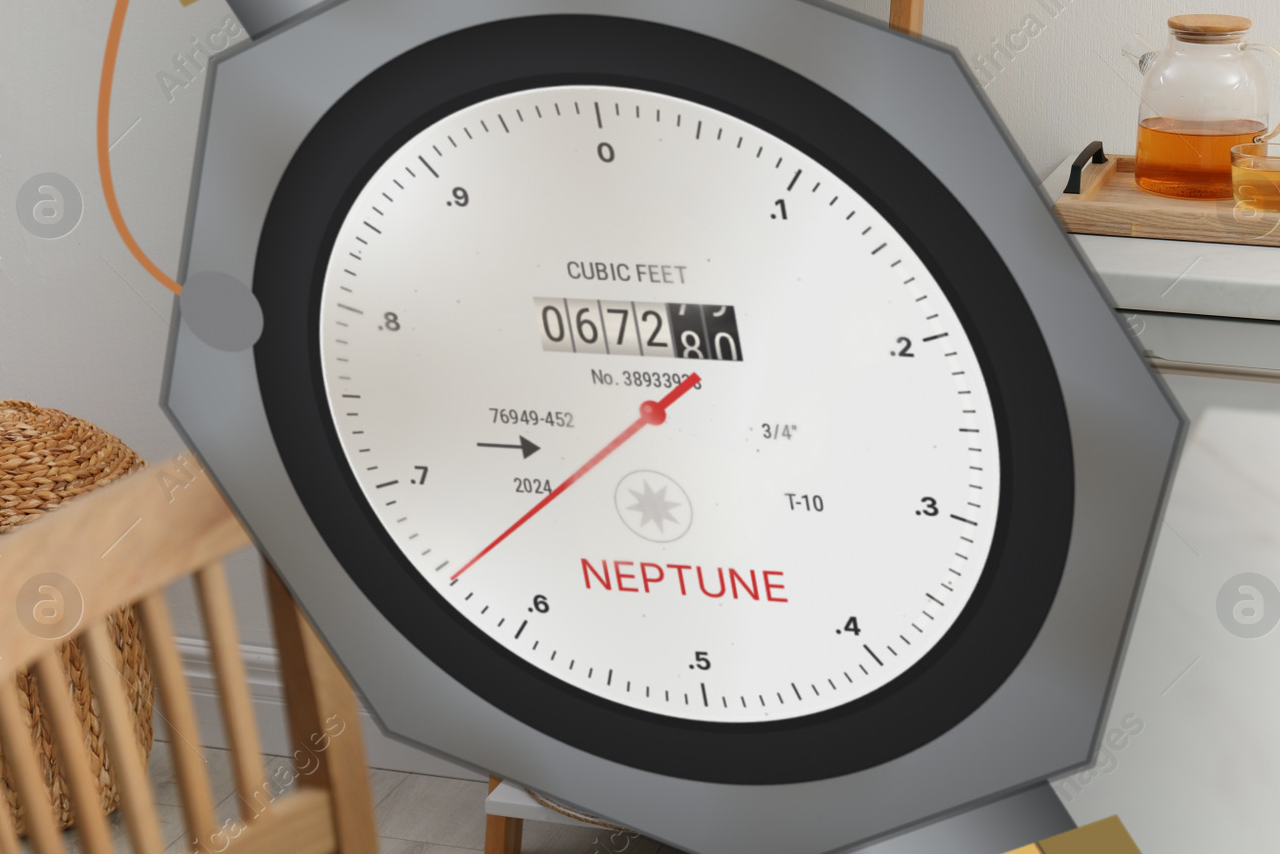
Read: 67279.64; ft³
